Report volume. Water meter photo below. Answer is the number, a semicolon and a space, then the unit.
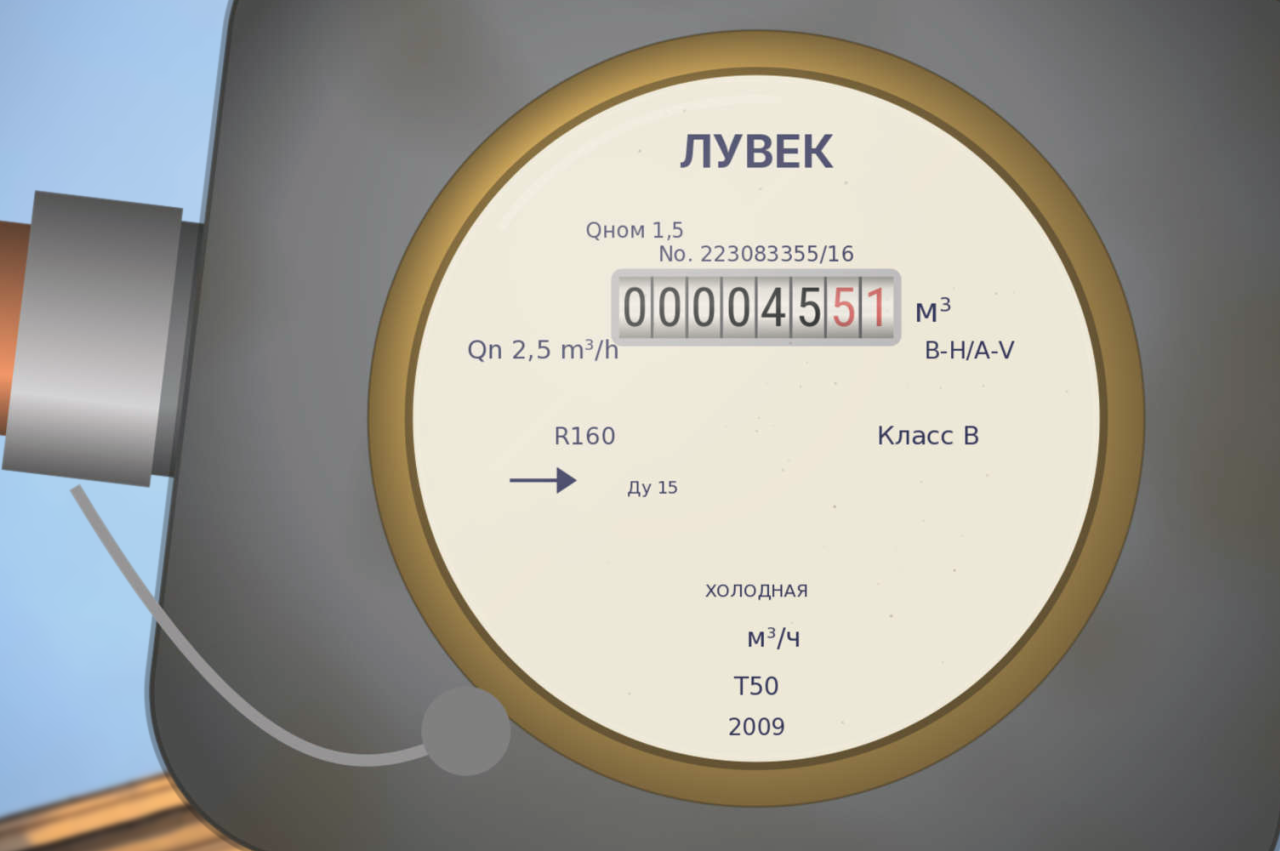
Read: 45.51; m³
